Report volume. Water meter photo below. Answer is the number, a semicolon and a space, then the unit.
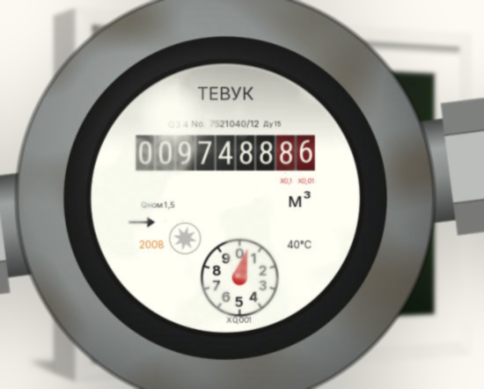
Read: 97488.860; m³
